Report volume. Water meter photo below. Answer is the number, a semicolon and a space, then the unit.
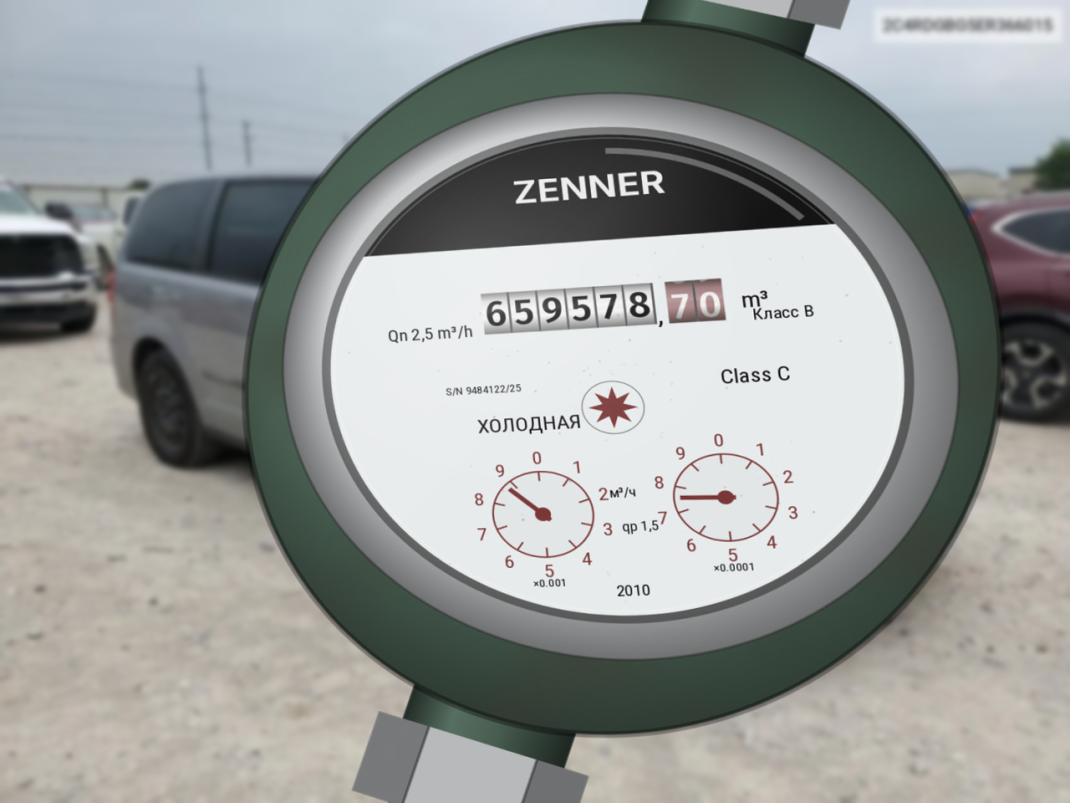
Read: 659578.6987; m³
